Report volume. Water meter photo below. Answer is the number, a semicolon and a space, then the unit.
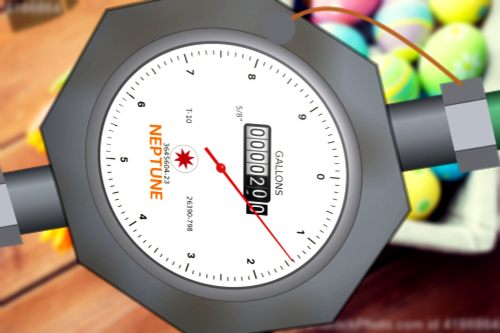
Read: 201.4; gal
